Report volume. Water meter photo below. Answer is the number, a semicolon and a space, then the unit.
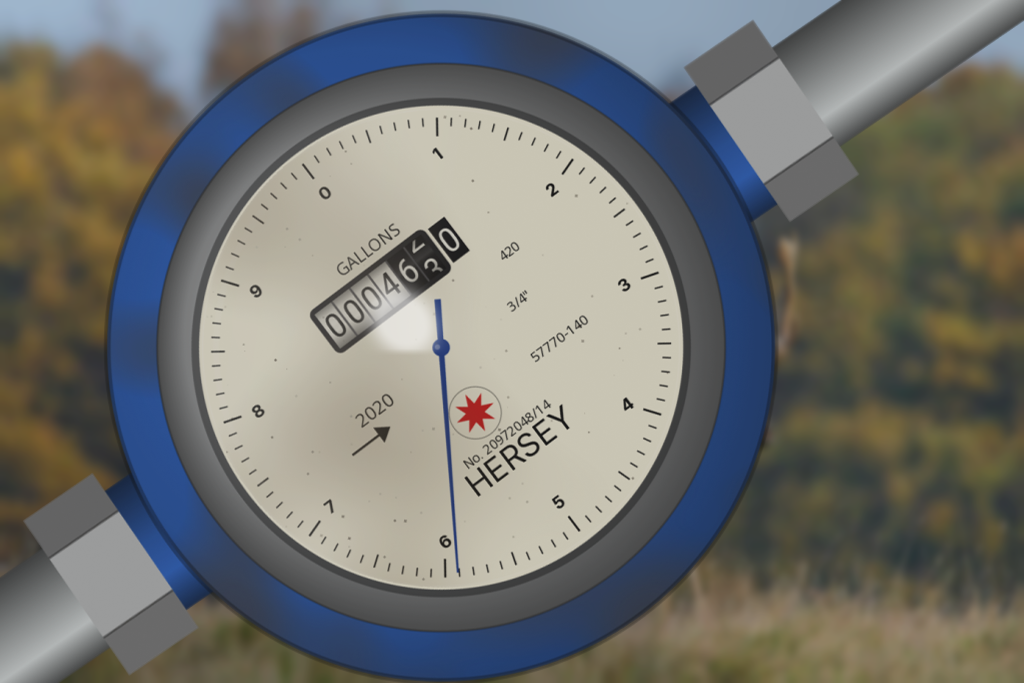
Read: 4625.9; gal
